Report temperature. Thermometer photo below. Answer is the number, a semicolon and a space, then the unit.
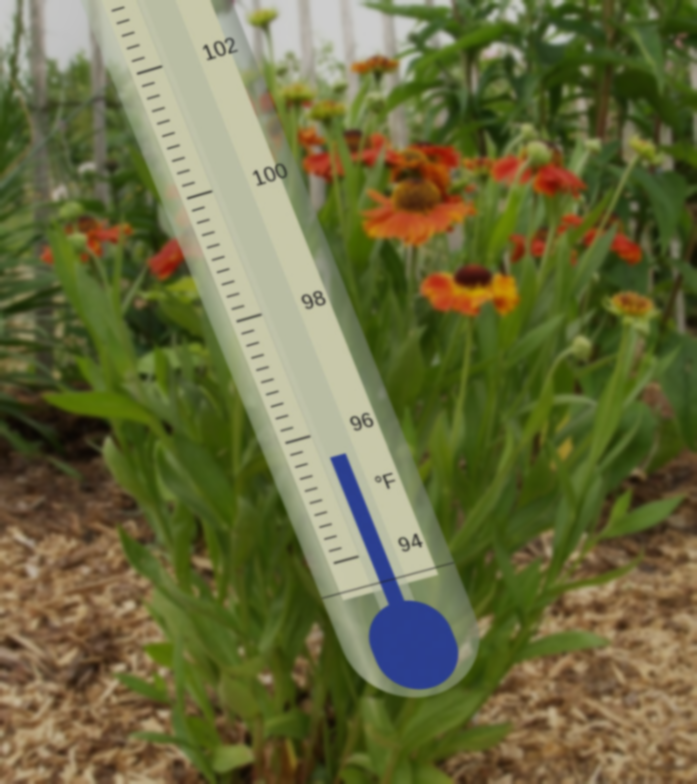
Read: 95.6; °F
